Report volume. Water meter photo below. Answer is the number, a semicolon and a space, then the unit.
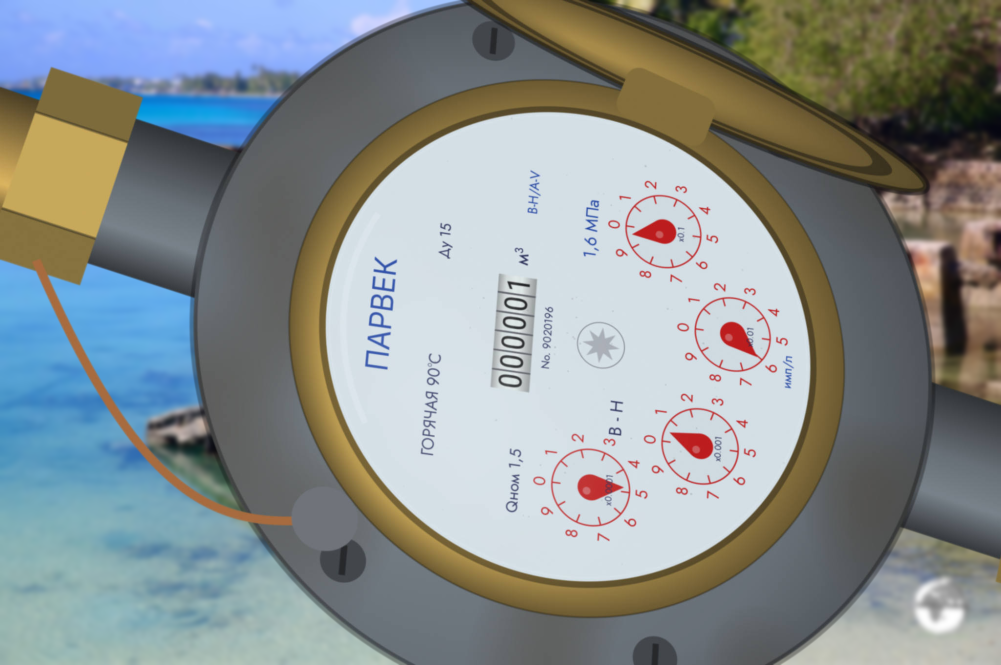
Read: 0.9604; m³
